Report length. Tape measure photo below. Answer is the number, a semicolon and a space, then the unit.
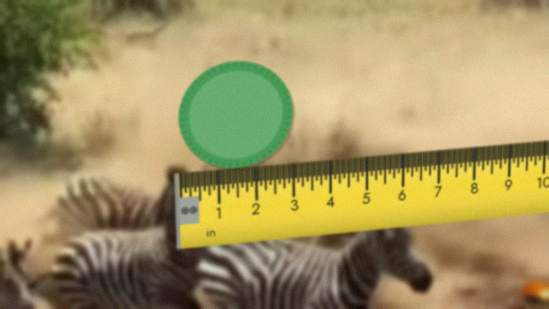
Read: 3; in
